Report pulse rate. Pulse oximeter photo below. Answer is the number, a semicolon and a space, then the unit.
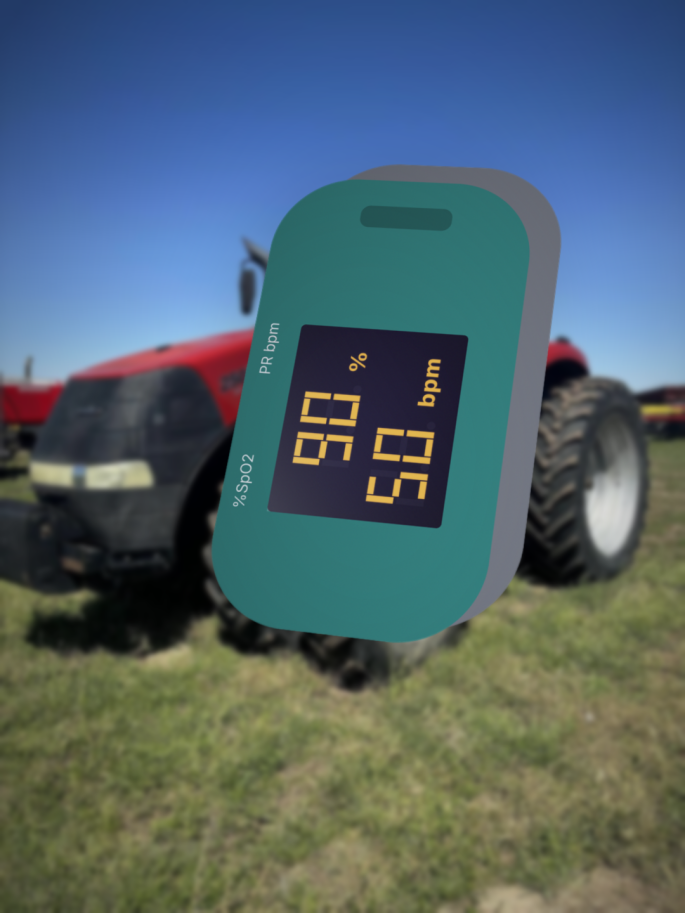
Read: 50; bpm
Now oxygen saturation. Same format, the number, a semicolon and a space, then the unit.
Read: 90; %
